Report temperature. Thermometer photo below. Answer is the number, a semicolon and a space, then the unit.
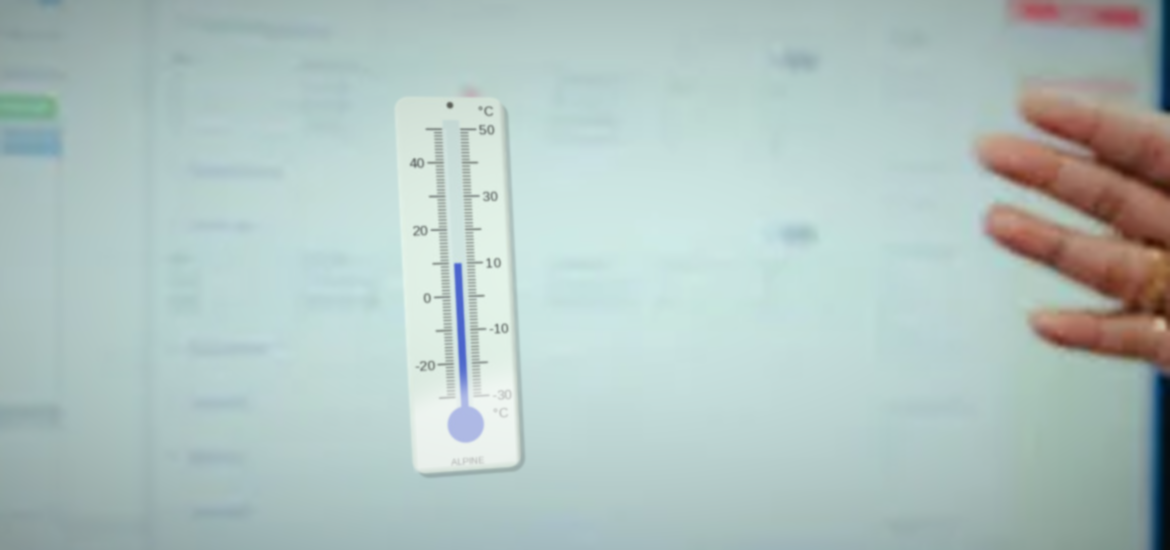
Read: 10; °C
